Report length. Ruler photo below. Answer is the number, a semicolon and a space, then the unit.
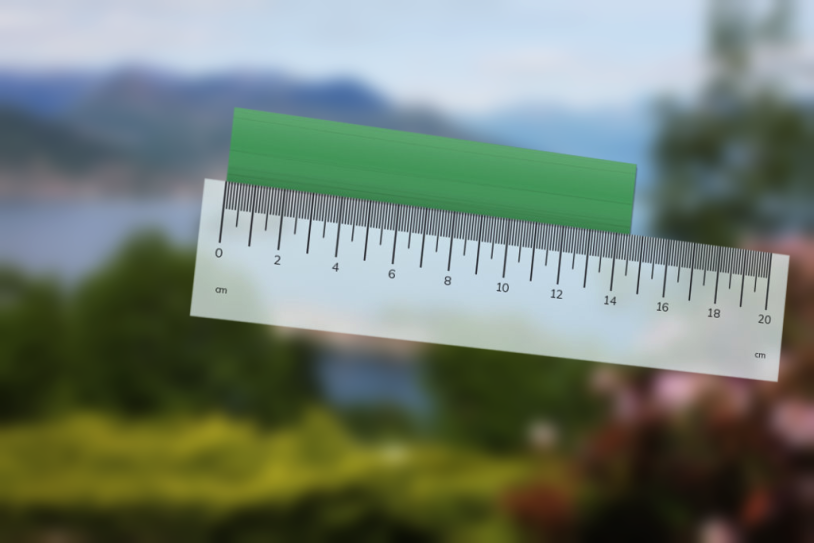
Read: 14.5; cm
